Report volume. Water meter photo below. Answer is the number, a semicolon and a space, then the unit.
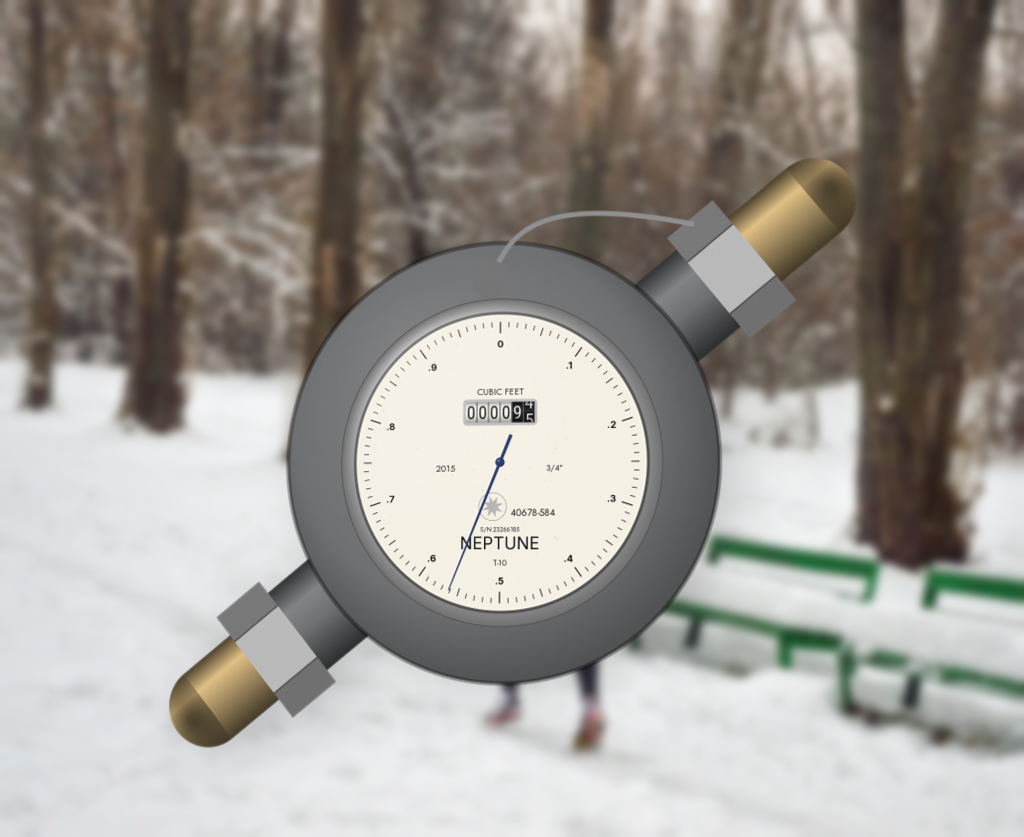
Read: 94.56; ft³
